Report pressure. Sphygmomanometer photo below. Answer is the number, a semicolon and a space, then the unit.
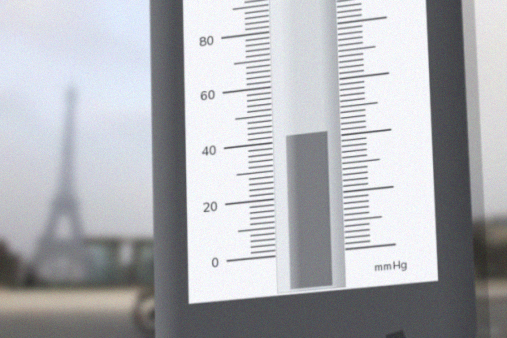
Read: 42; mmHg
